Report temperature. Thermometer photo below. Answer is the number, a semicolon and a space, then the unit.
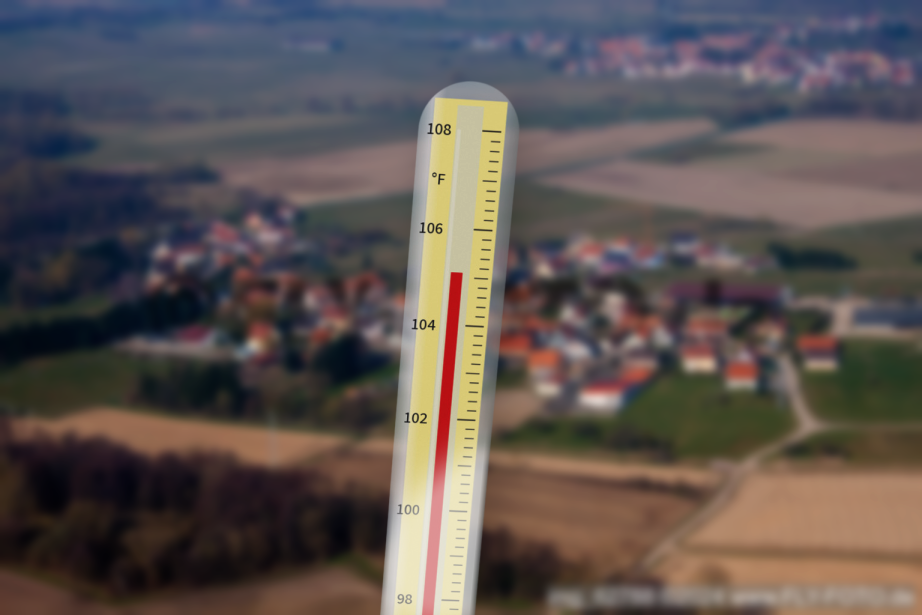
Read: 105.1; °F
